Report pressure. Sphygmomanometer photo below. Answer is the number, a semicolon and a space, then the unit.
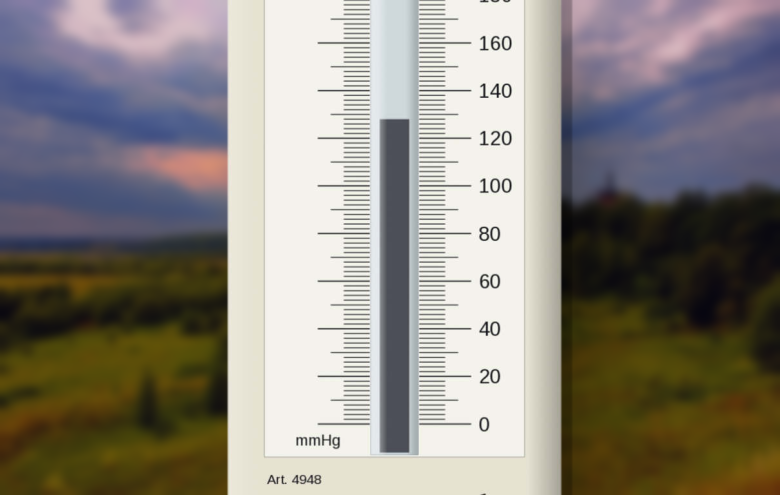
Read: 128; mmHg
